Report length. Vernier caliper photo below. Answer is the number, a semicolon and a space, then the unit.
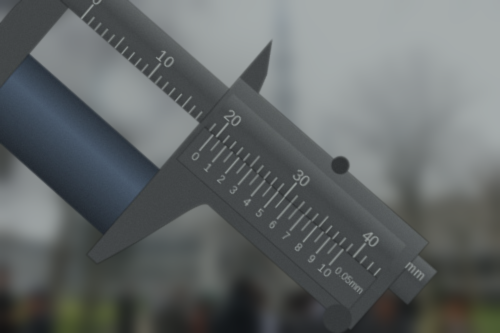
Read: 19.6; mm
